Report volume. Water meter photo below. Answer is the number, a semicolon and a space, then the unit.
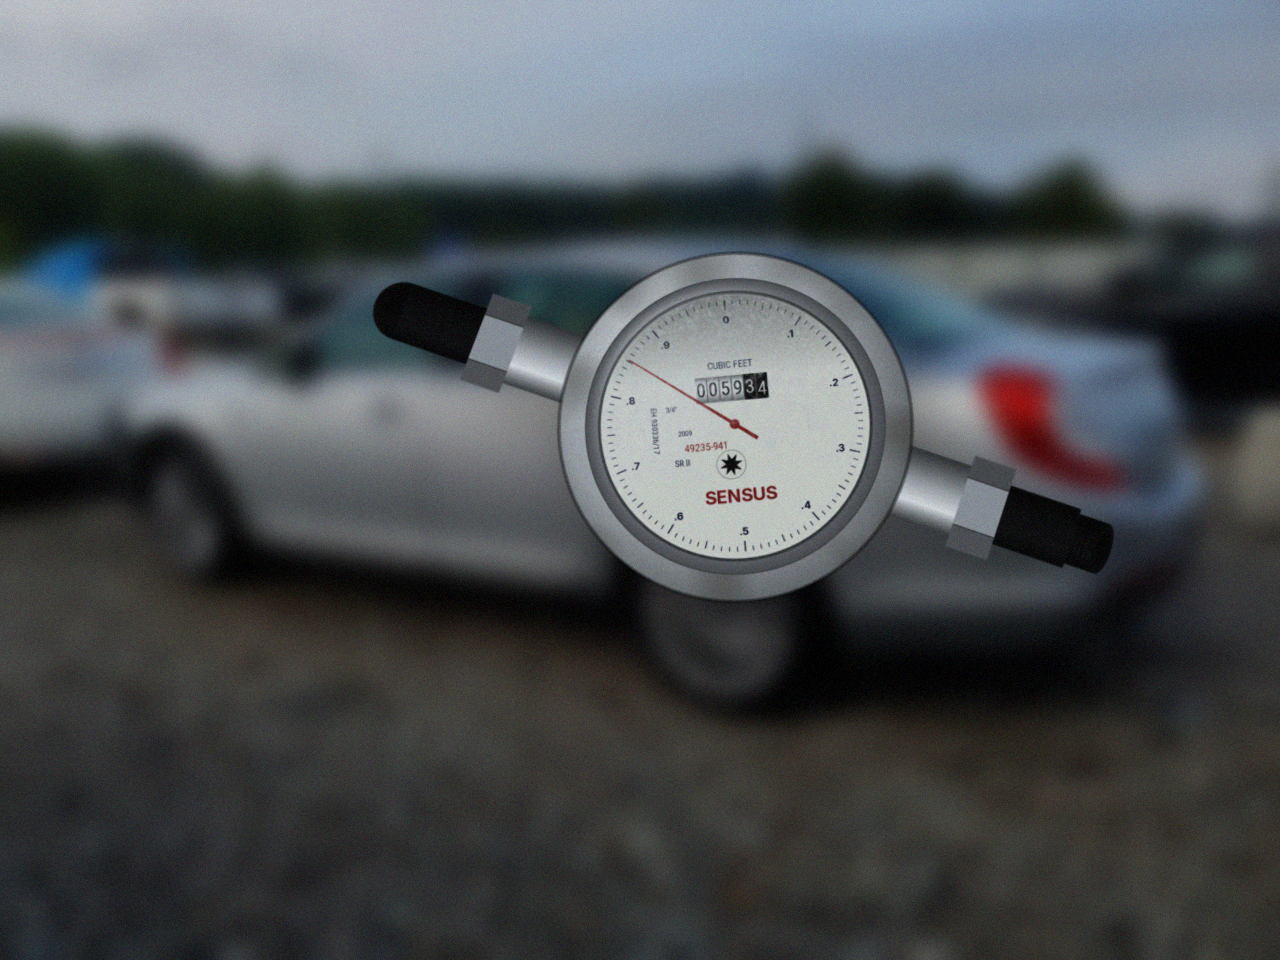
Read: 5933.85; ft³
